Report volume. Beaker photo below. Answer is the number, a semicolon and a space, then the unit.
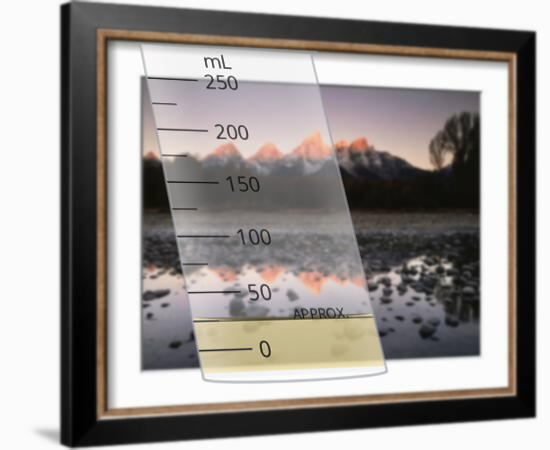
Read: 25; mL
